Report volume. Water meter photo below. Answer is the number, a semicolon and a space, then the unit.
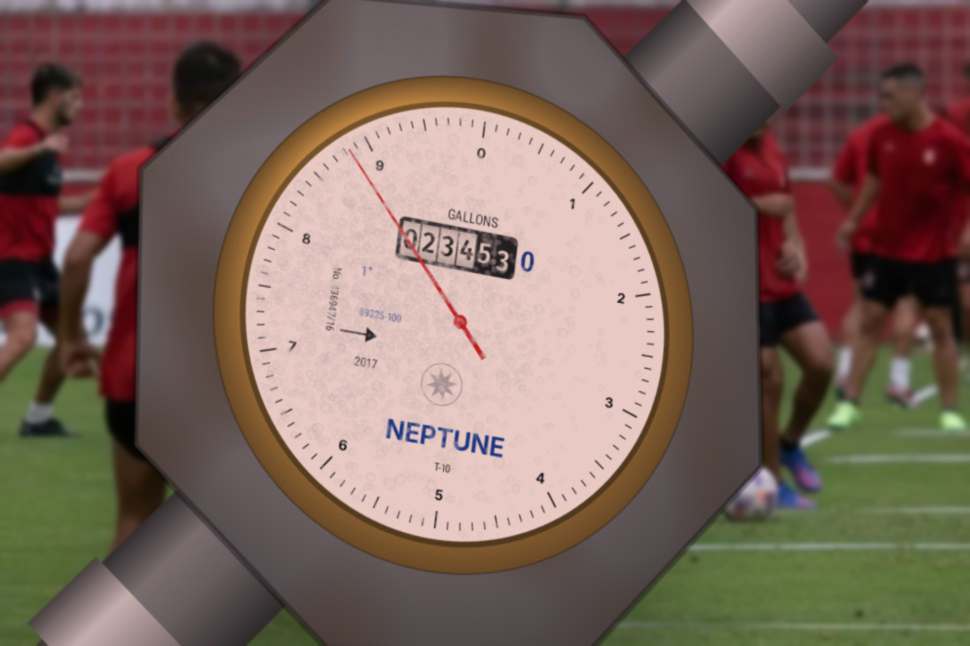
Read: 234528.8; gal
